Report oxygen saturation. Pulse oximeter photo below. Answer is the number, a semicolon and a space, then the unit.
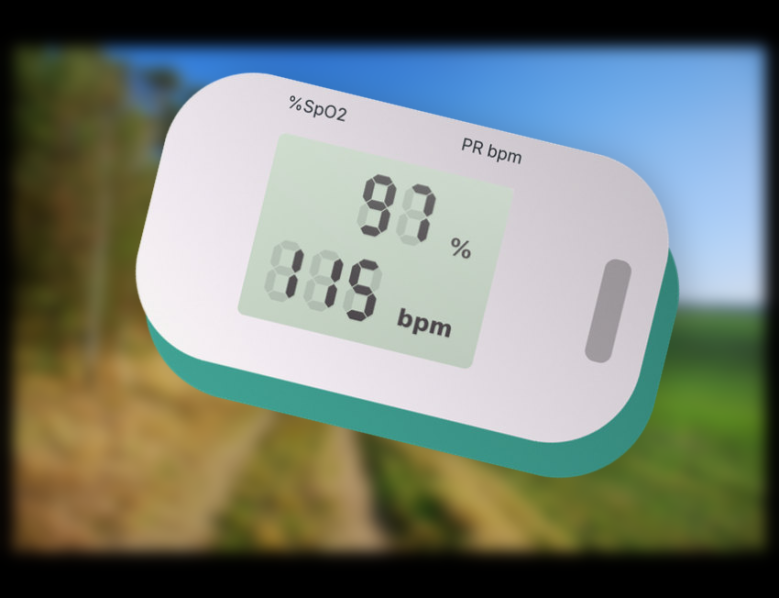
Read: 97; %
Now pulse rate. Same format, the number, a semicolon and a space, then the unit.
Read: 115; bpm
